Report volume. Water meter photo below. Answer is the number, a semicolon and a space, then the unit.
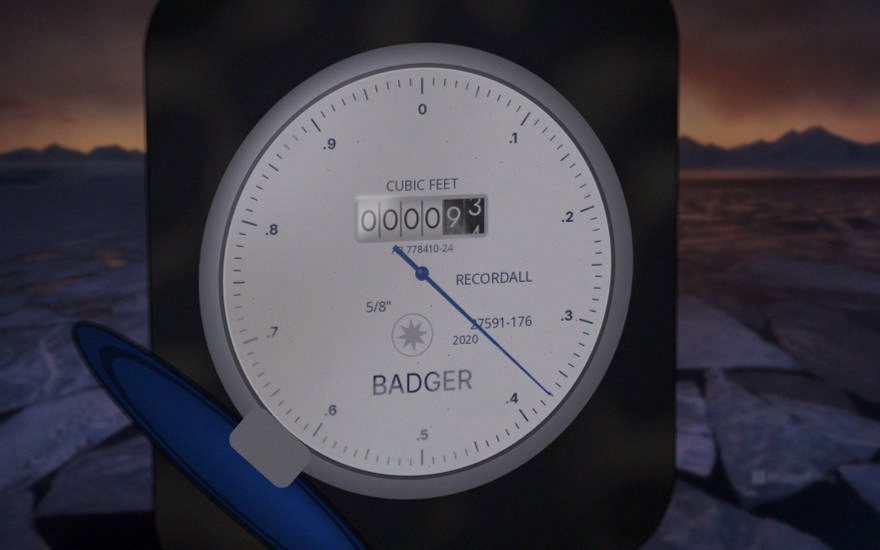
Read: 93.37; ft³
